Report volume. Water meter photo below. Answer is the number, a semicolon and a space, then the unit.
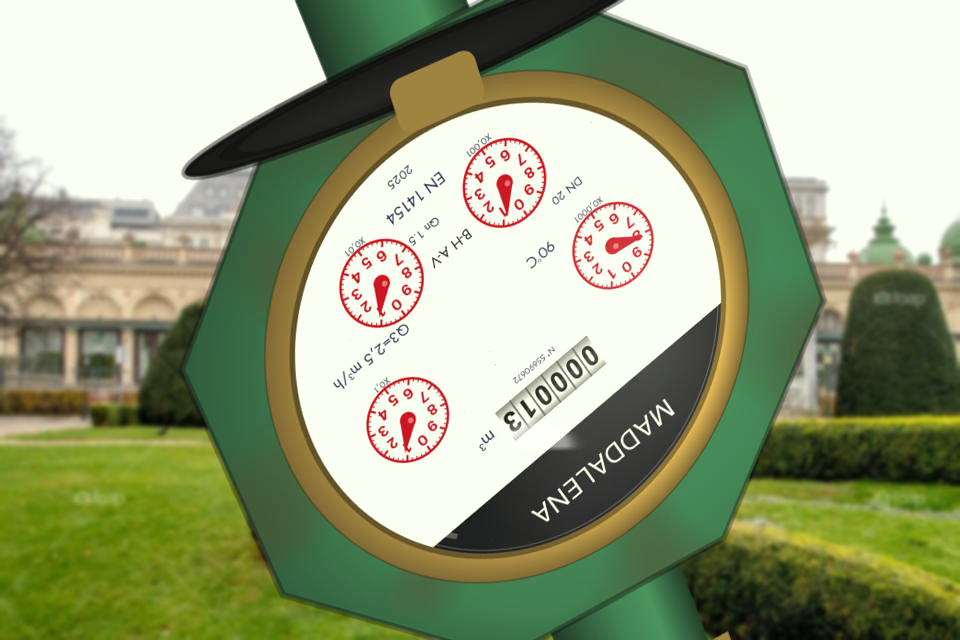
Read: 13.1108; m³
